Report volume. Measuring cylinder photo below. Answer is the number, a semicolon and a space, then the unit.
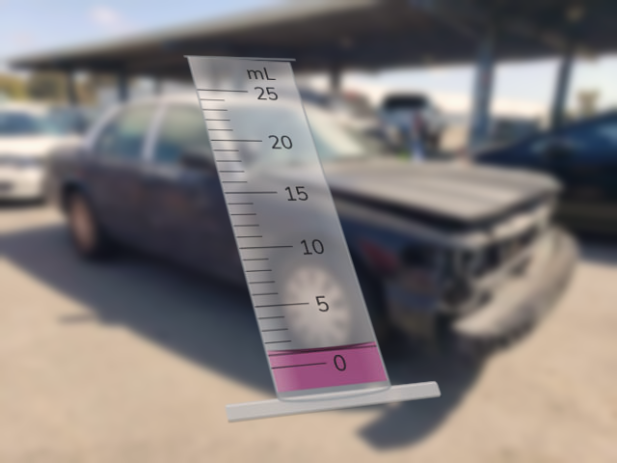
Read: 1; mL
